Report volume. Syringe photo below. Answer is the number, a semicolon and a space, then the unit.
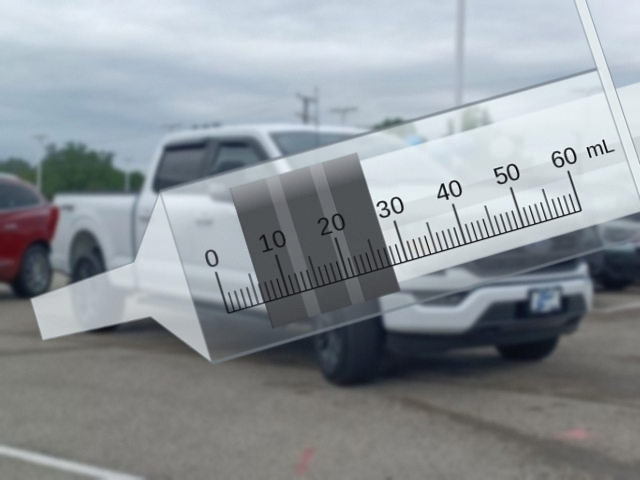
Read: 6; mL
